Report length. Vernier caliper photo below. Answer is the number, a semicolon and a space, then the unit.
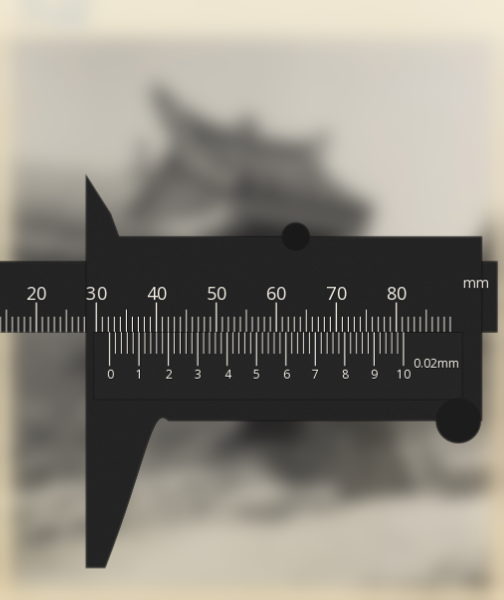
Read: 32.2; mm
